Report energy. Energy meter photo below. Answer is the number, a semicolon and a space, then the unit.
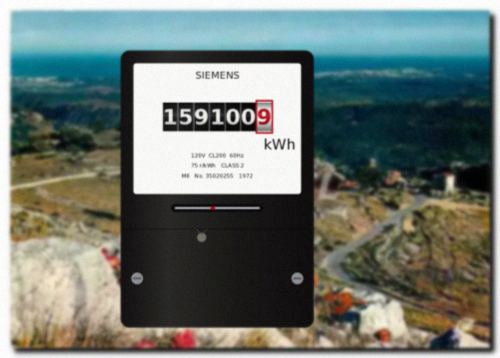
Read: 159100.9; kWh
